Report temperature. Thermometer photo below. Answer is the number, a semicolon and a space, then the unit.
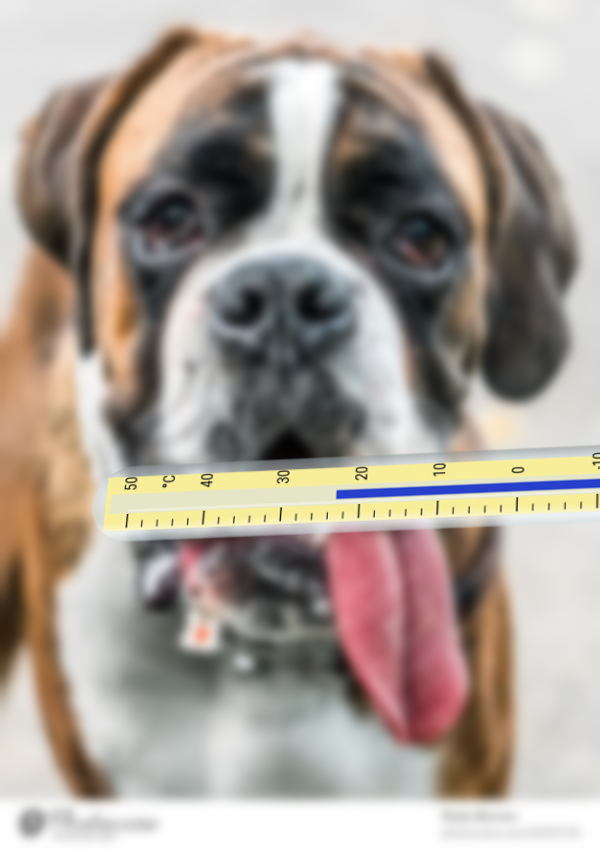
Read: 23; °C
